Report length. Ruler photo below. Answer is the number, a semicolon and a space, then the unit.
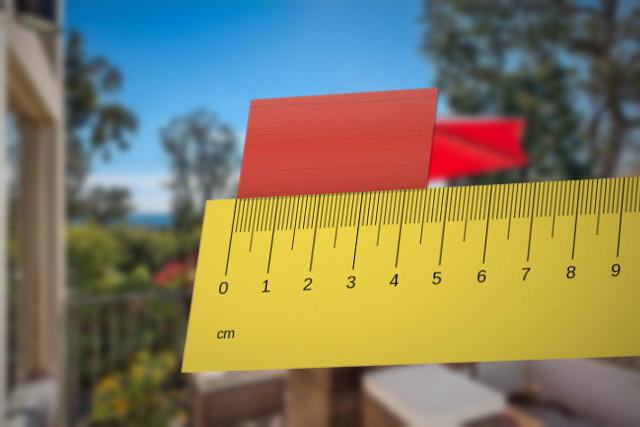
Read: 4.5; cm
